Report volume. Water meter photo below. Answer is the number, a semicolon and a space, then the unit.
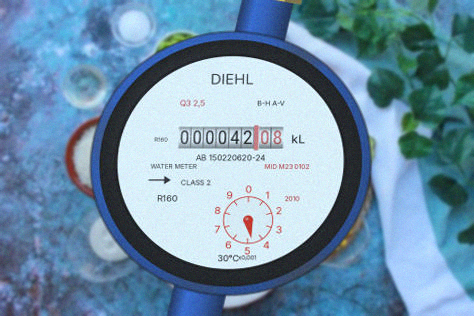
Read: 42.084; kL
